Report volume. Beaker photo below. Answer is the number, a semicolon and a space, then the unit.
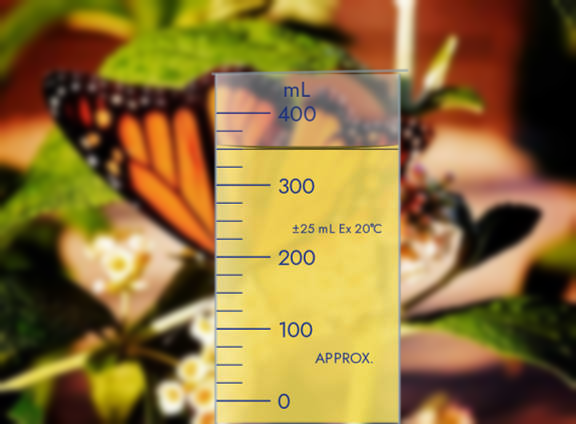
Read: 350; mL
